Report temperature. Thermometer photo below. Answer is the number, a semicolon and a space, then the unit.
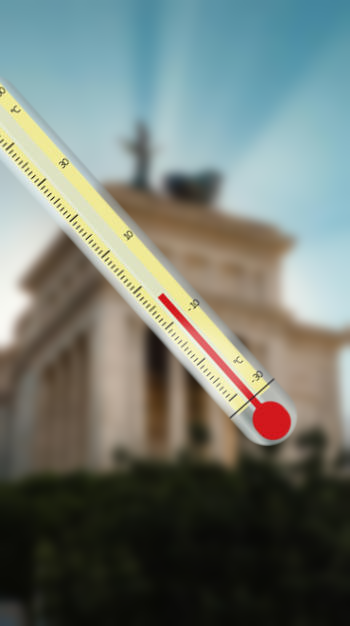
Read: -4; °C
